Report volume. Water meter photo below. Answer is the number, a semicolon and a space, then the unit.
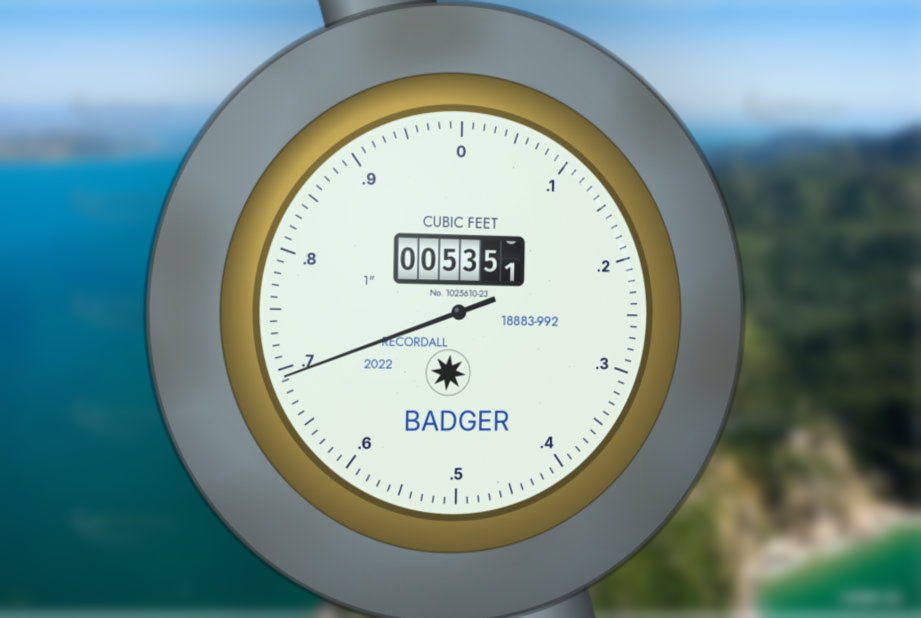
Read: 5350.69; ft³
